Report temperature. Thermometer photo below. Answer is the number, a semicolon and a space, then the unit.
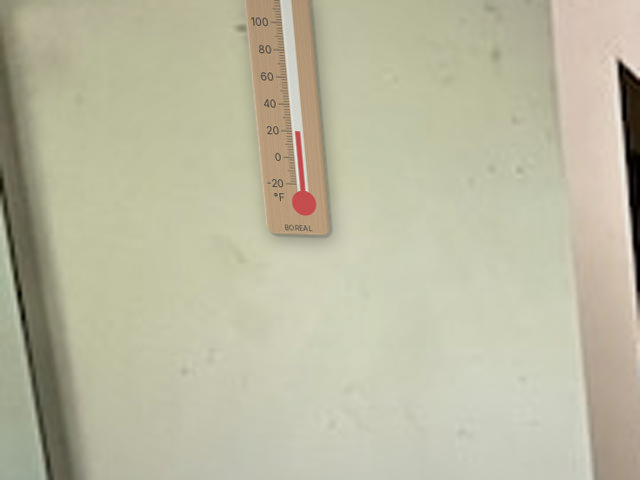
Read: 20; °F
